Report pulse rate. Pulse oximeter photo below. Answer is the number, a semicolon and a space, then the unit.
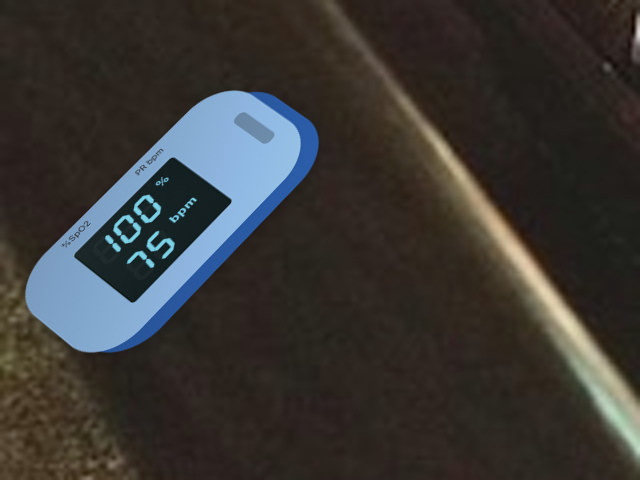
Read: 75; bpm
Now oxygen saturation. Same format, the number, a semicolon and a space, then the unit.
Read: 100; %
